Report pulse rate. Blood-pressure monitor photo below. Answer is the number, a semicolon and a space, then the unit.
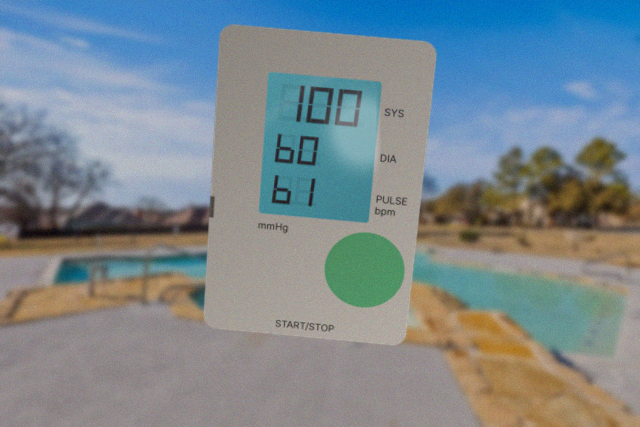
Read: 61; bpm
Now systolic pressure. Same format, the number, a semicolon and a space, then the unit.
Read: 100; mmHg
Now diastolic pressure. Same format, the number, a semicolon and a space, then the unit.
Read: 60; mmHg
